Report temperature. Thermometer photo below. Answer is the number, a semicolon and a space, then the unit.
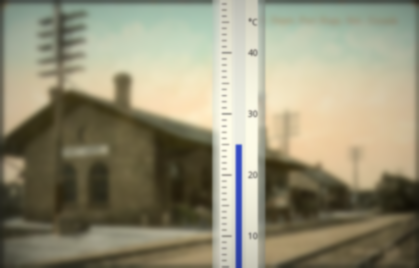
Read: 25; °C
